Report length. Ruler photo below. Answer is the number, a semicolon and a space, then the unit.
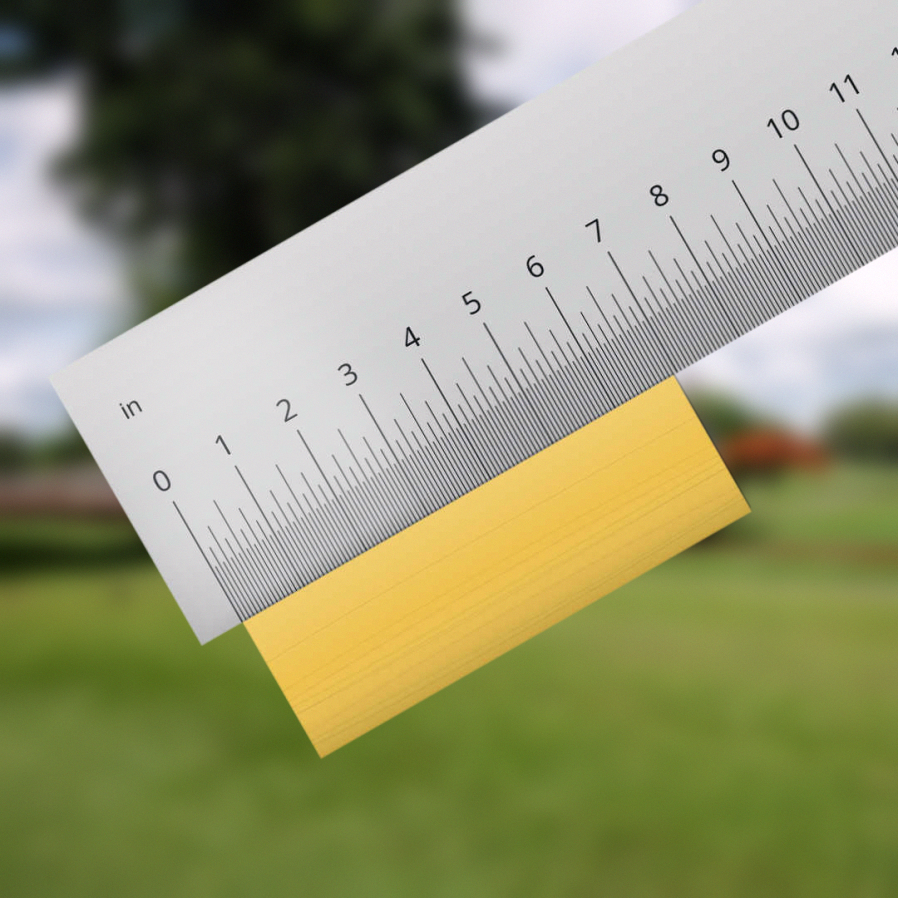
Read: 6.9375; in
